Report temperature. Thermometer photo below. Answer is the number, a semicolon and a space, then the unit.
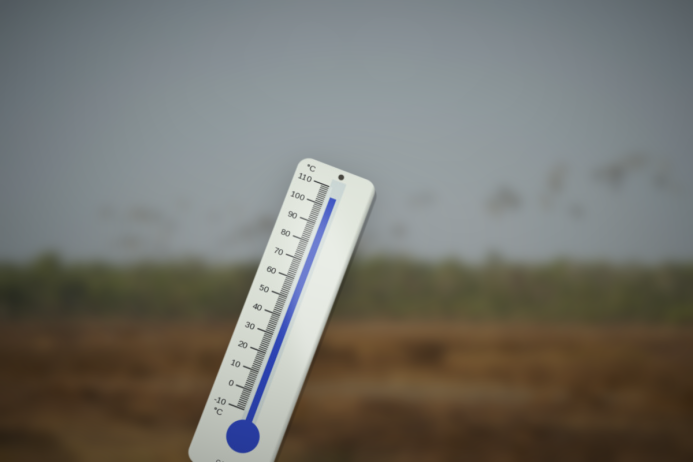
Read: 105; °C
